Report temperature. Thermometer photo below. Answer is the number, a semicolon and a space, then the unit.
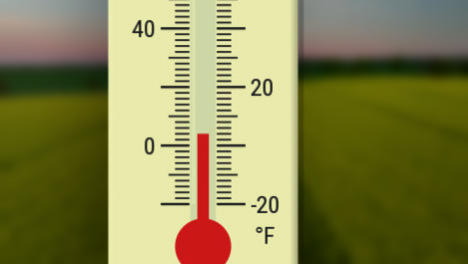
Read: 4; °F
